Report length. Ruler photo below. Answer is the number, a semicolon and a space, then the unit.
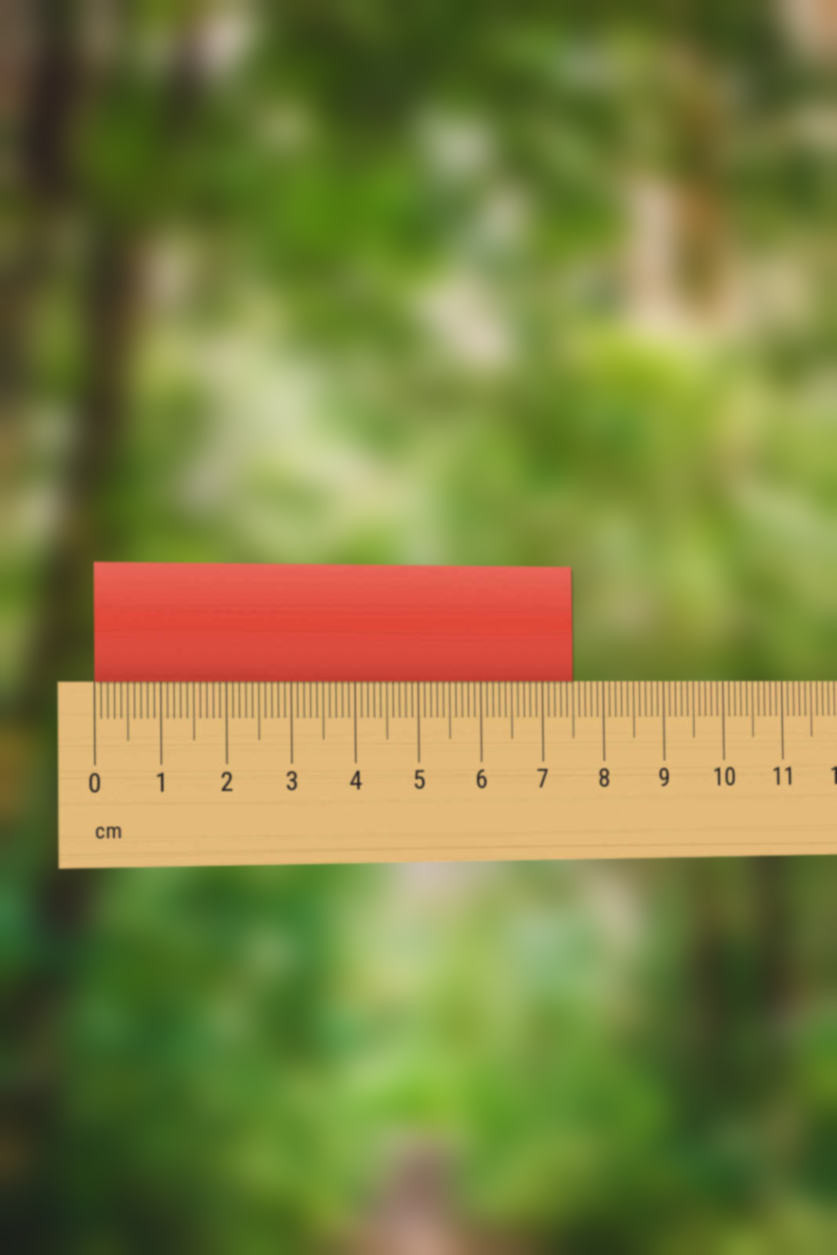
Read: 7.5; cm
